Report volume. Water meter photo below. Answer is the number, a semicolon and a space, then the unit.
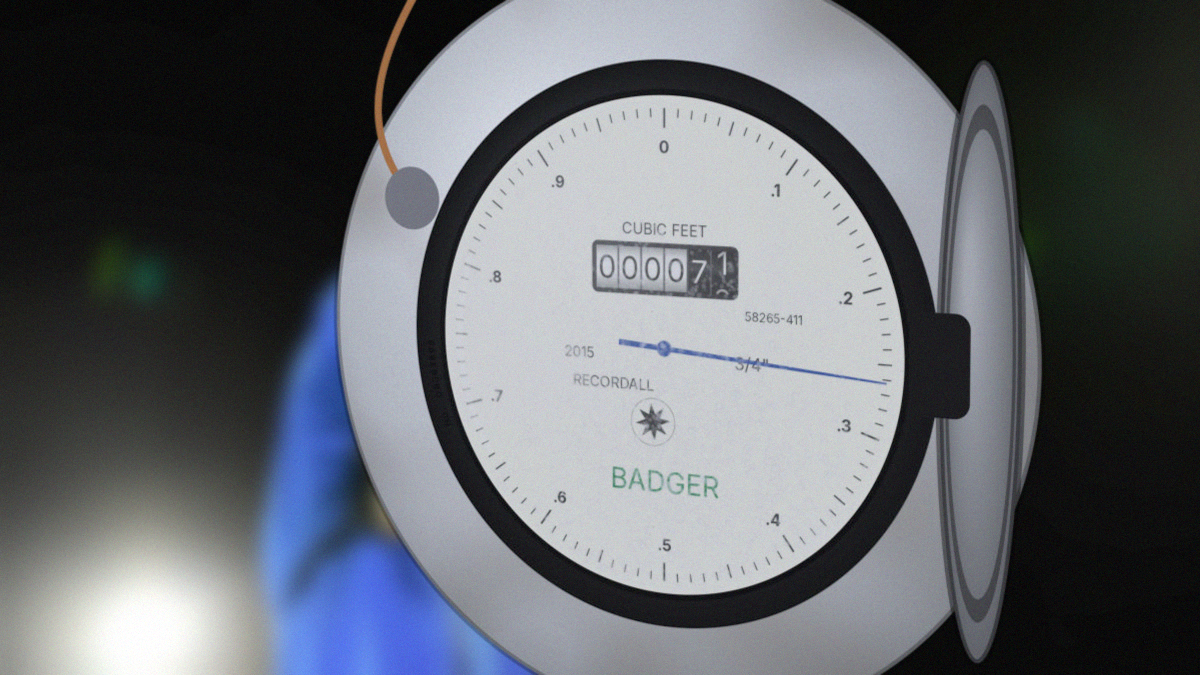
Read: 71.26; ft³
